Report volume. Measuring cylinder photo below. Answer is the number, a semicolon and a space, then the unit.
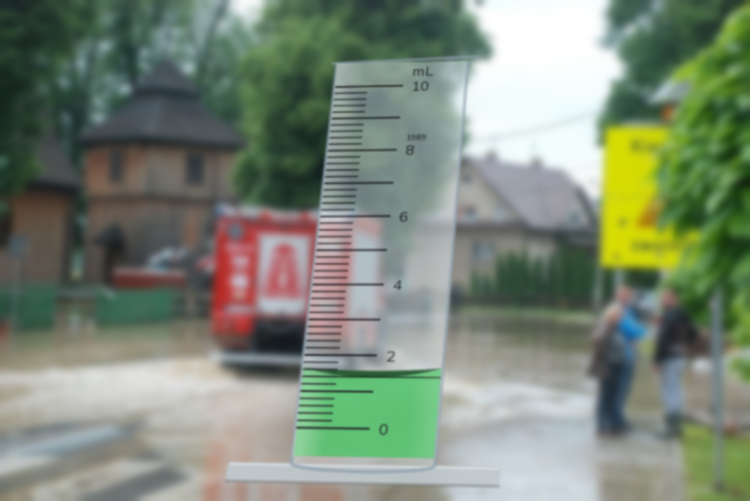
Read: 1.4; mL
